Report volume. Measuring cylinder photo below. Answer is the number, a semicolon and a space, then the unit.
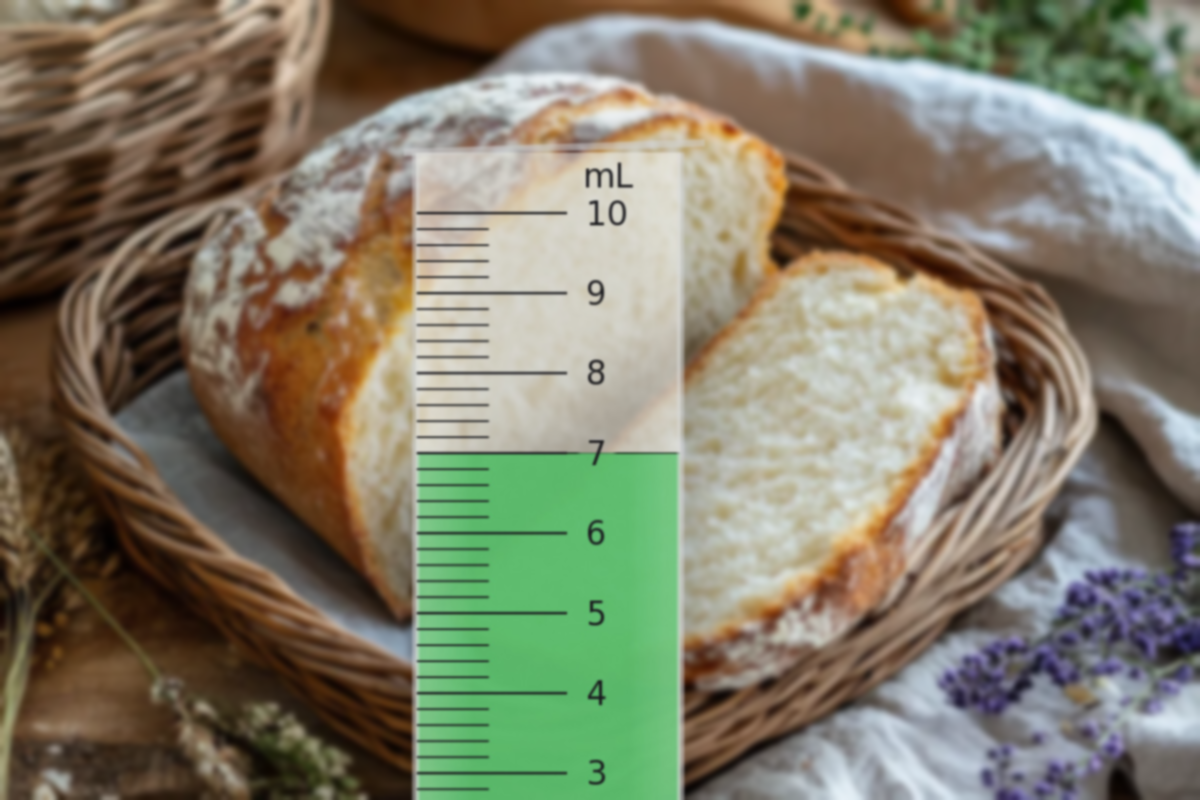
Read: 7; mL
